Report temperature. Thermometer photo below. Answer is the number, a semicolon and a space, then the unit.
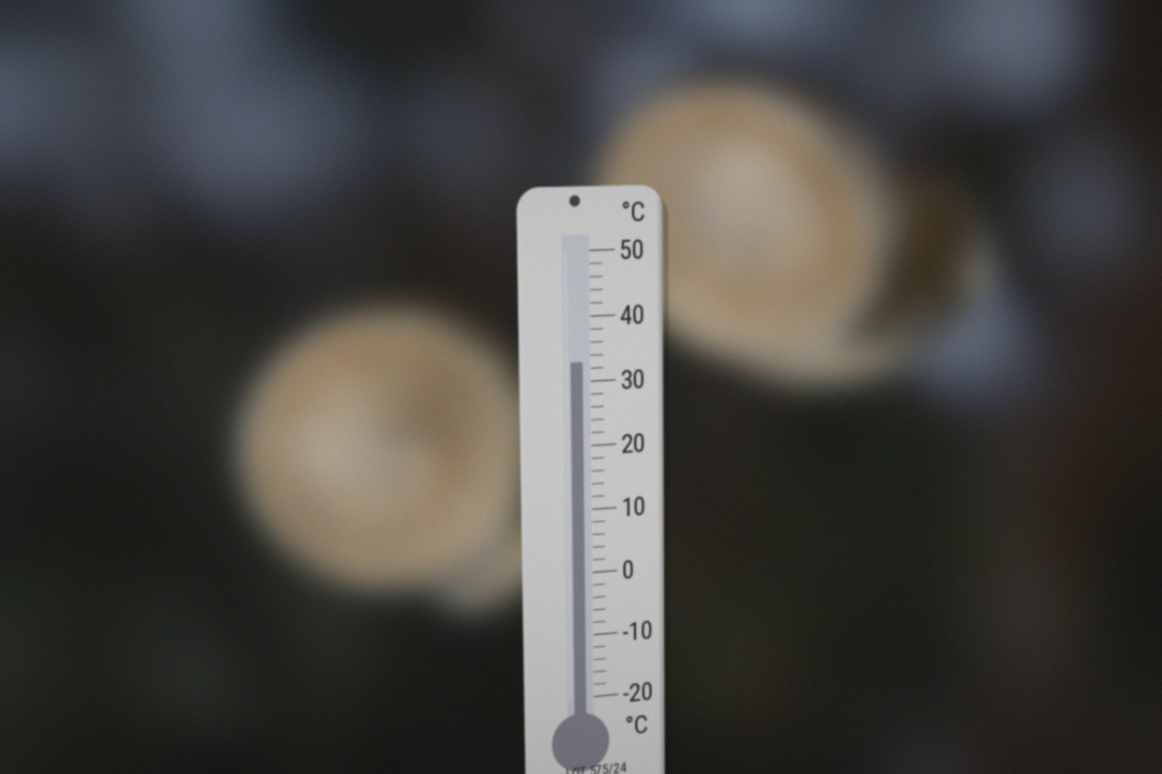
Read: 33; °C
